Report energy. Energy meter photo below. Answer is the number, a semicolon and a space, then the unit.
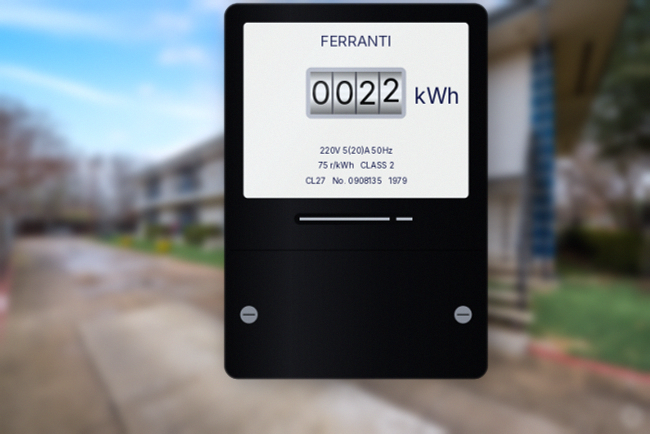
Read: 22; kWh
